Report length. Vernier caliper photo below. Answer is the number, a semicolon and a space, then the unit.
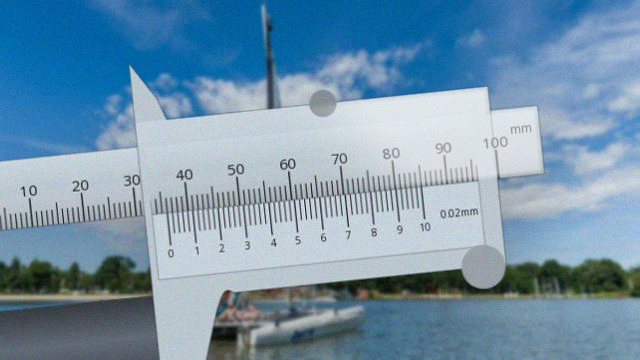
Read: 36.0; mm
